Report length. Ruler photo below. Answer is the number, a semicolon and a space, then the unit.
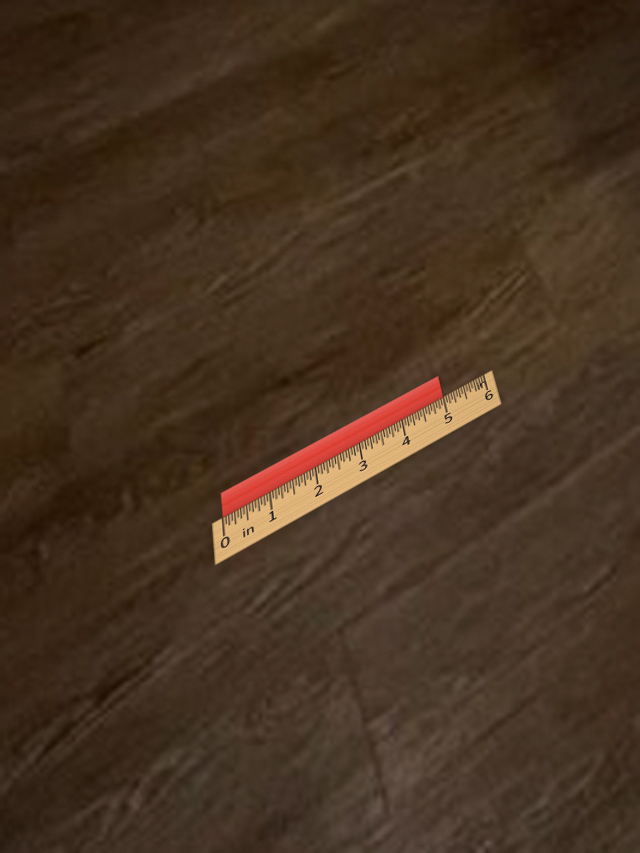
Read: 5; in
